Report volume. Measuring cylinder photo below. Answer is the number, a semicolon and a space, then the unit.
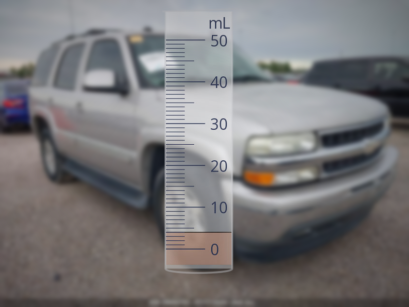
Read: 4; mL
